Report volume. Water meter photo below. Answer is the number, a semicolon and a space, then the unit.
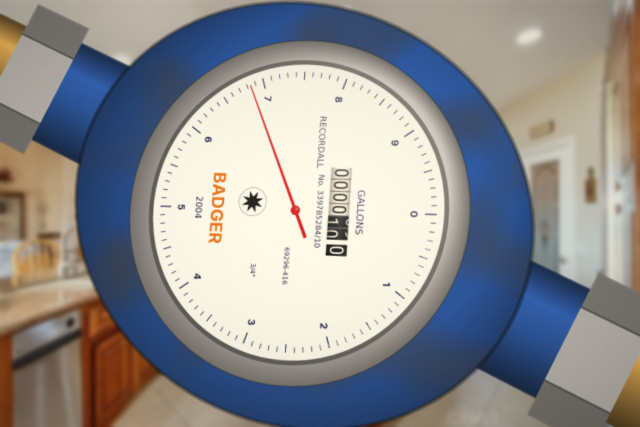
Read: 96.8; gal
